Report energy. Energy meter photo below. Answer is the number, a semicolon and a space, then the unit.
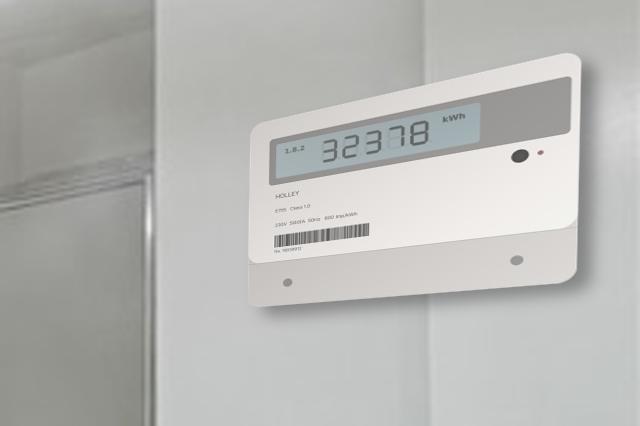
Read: 32378; kWh
